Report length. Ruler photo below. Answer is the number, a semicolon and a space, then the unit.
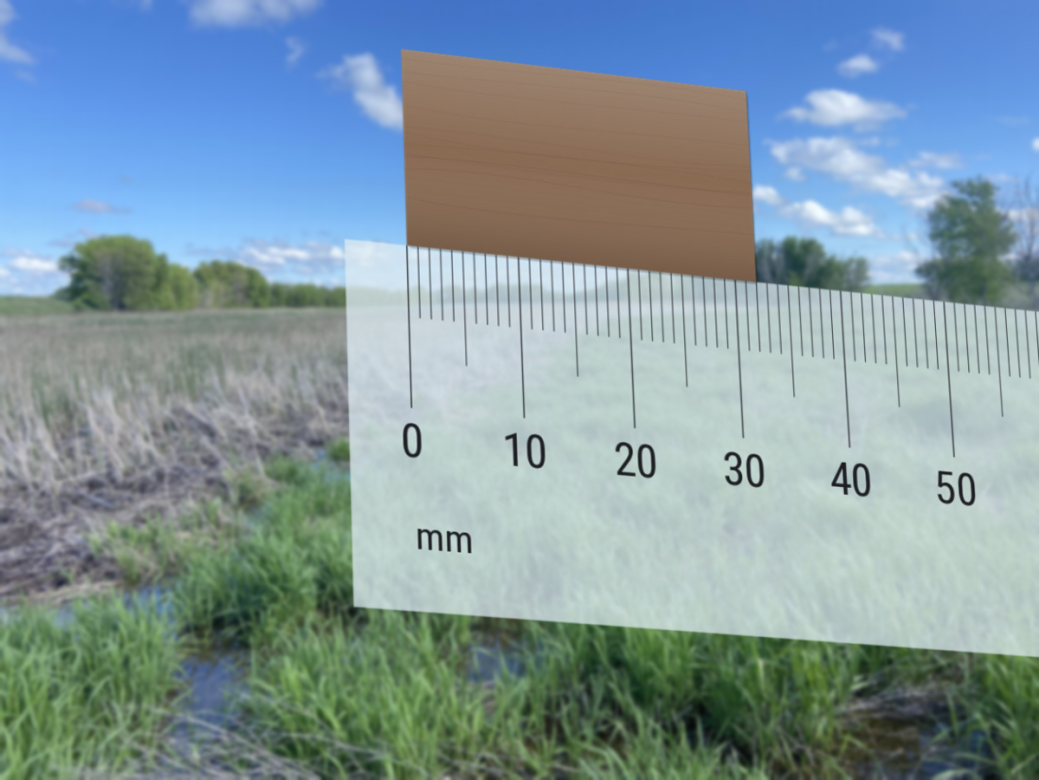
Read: 32; mm
